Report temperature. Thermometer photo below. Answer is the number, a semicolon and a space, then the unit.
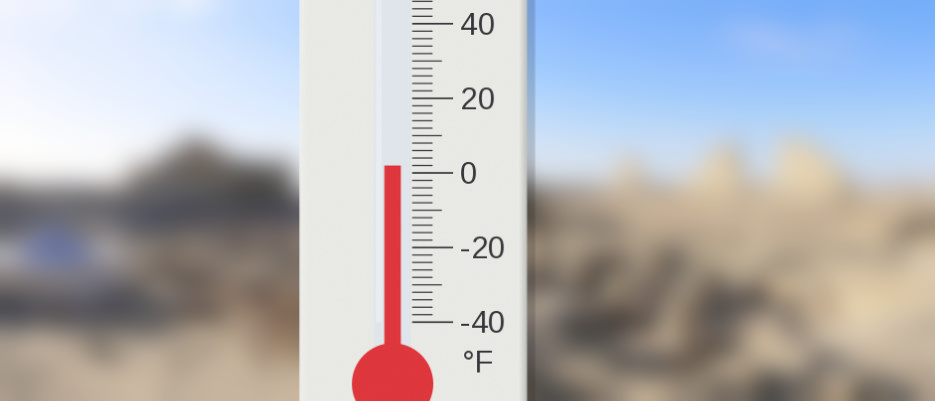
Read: 2; °F
